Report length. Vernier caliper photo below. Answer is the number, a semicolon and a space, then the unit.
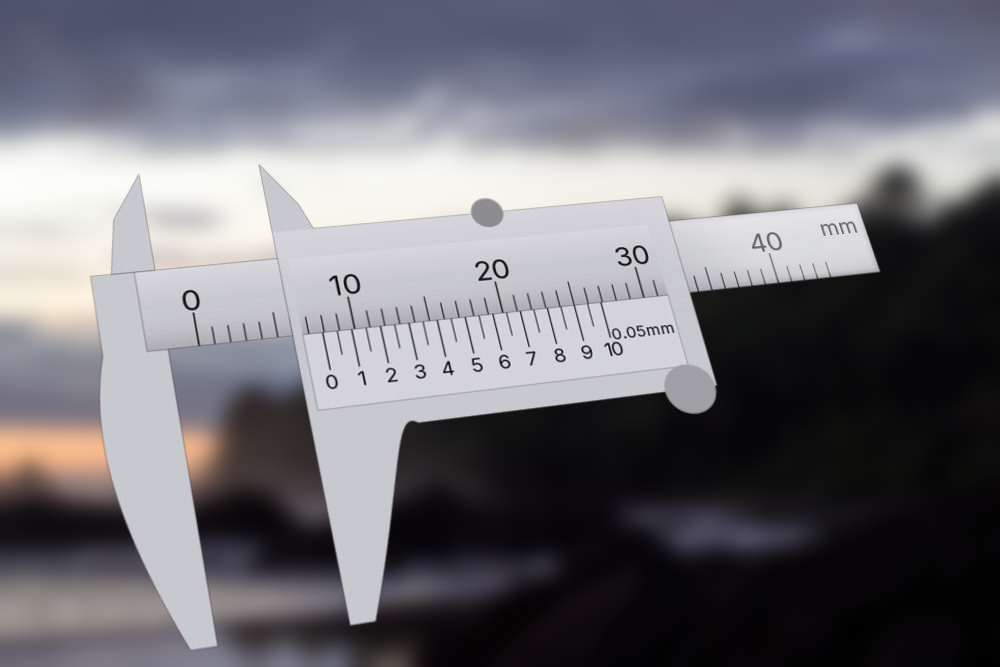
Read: 7.9; mm
